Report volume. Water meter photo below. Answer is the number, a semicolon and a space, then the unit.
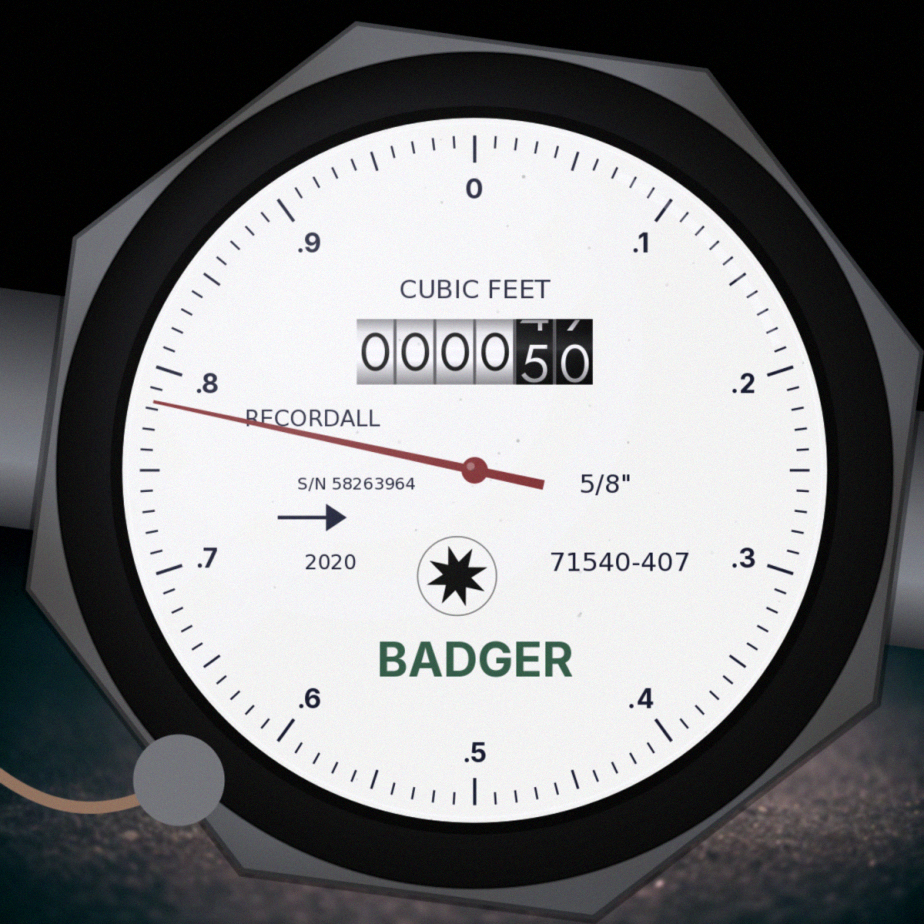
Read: 49.78; ft³
